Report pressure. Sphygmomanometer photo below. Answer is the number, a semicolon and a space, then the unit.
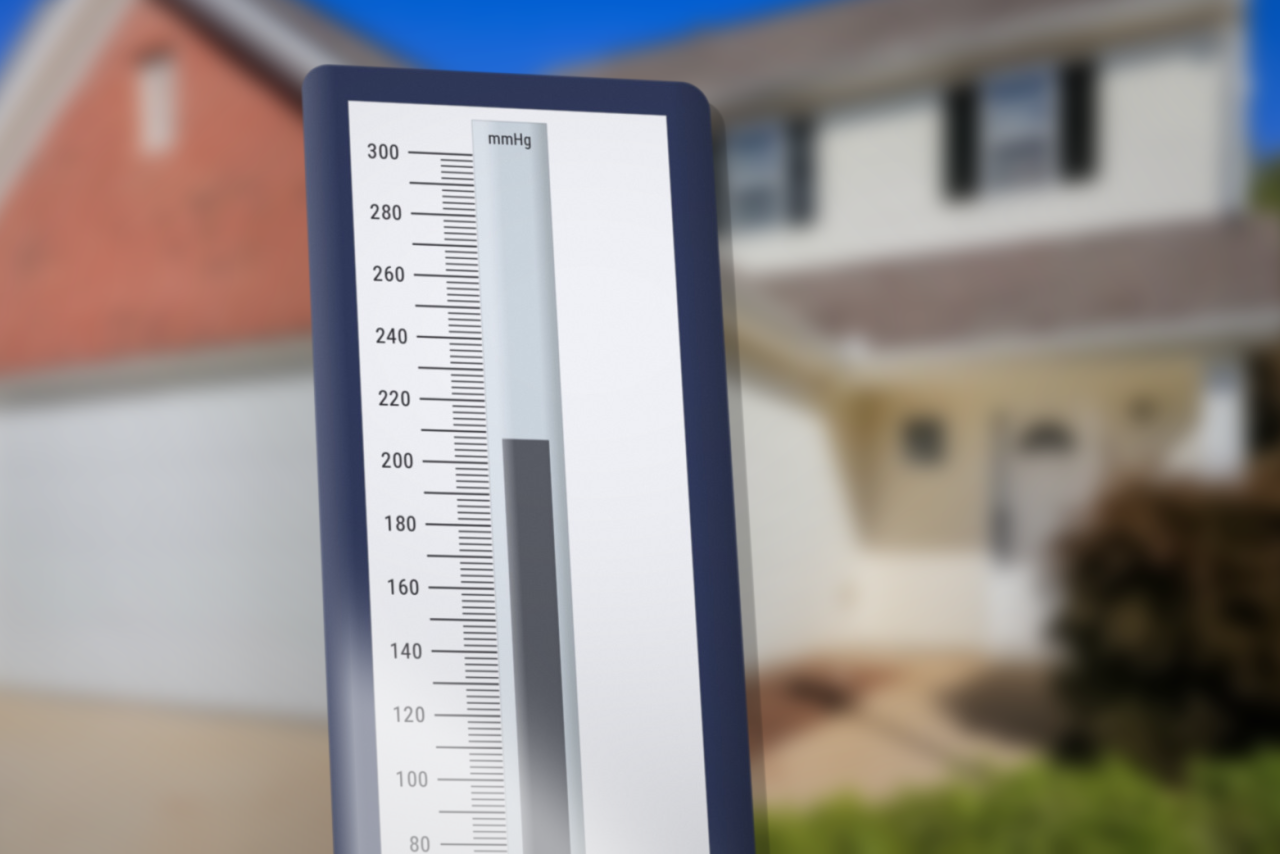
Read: 208; mmHg
